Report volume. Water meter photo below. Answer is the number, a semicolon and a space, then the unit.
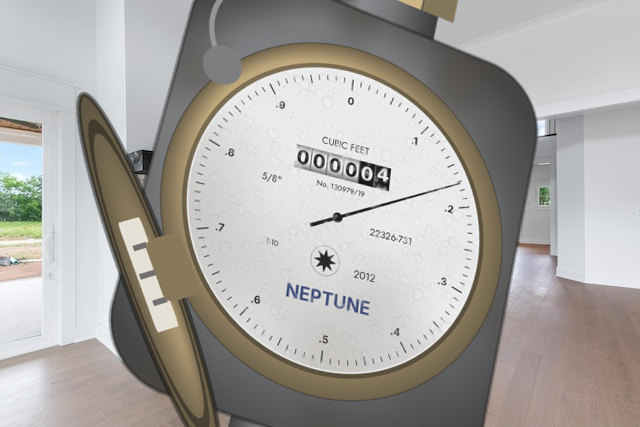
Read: 4.17; ft³
